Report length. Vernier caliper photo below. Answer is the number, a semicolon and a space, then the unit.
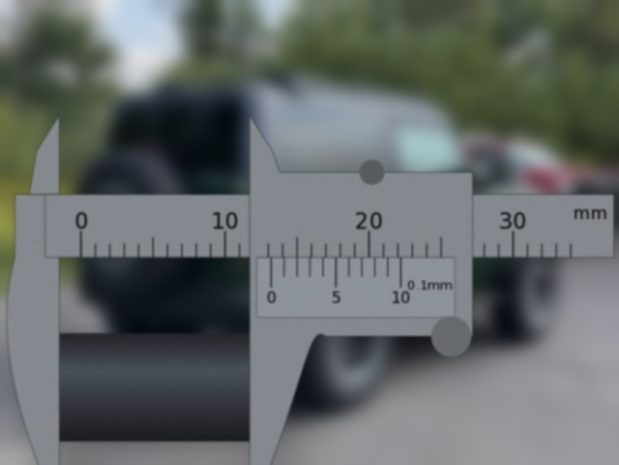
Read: 13.2; mm
